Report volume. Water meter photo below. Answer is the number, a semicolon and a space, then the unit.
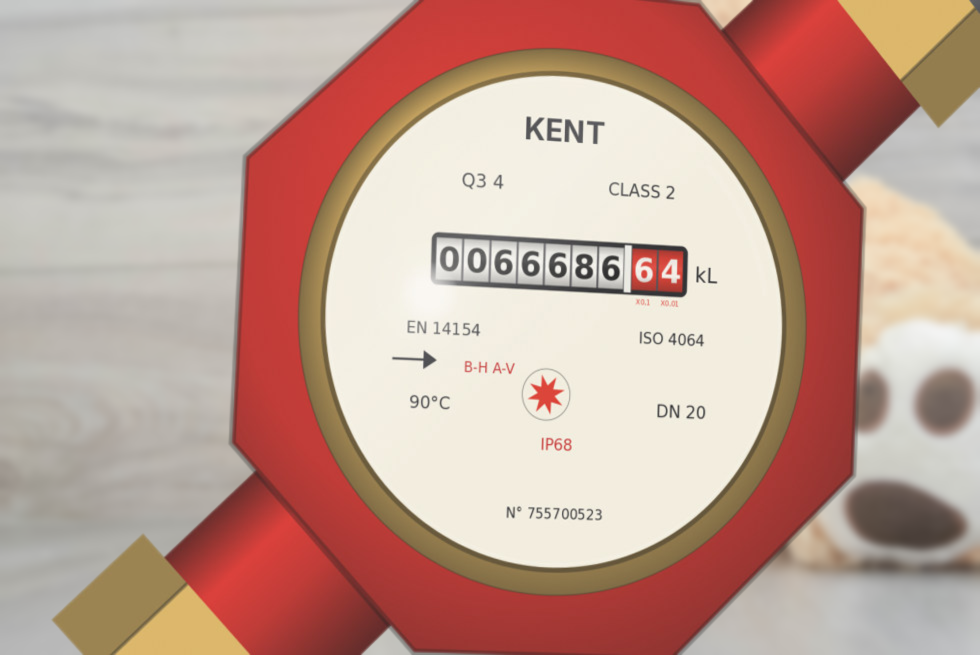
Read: 66686.64; kL
